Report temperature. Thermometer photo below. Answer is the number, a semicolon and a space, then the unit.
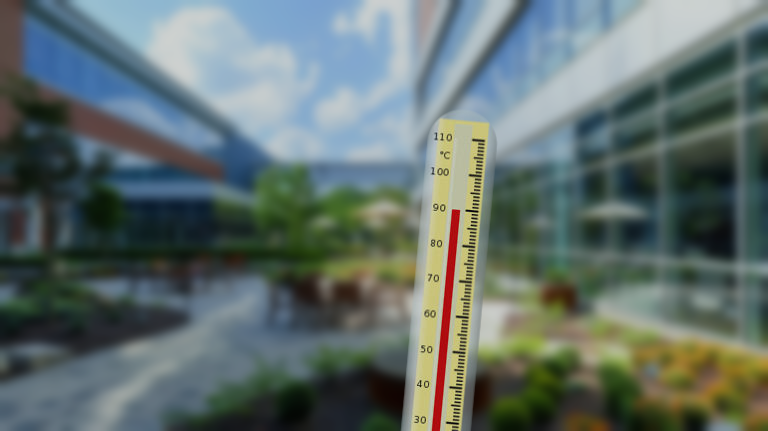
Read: 90; °C
